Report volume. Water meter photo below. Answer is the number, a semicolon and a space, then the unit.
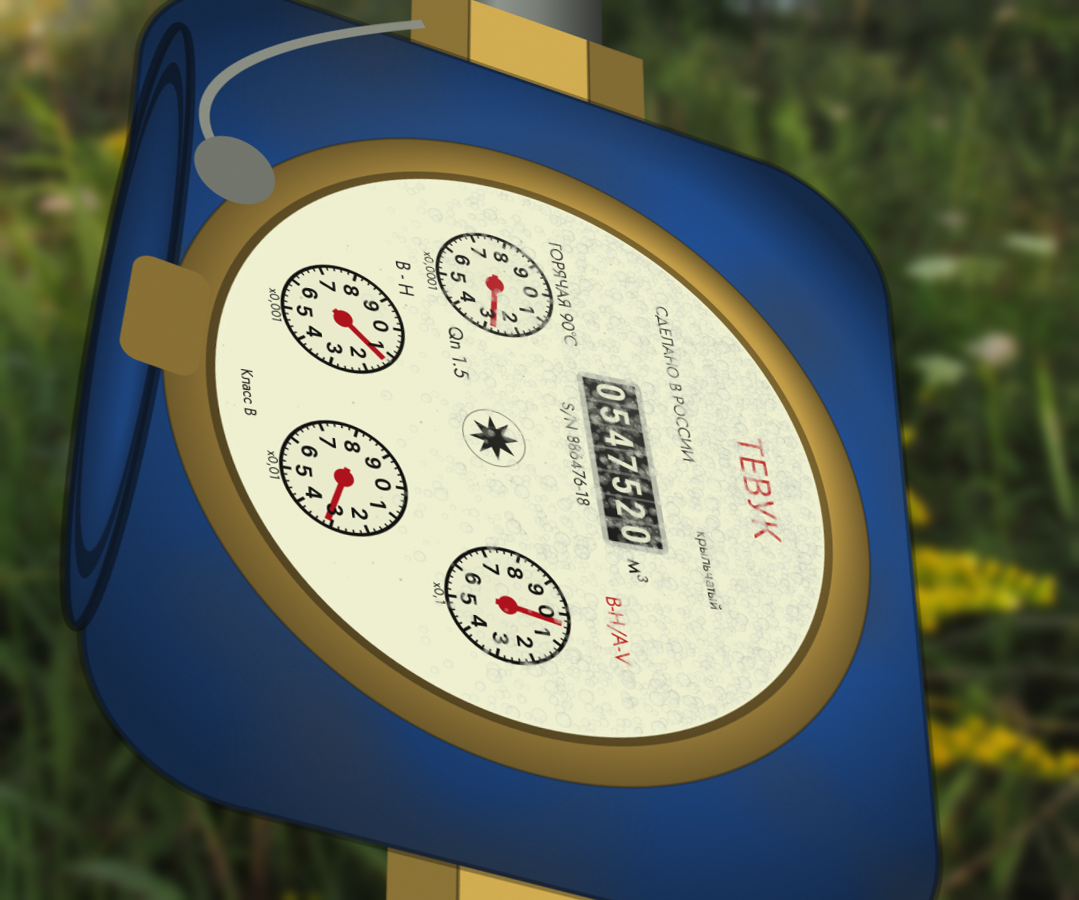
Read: 547520.0312; m³
